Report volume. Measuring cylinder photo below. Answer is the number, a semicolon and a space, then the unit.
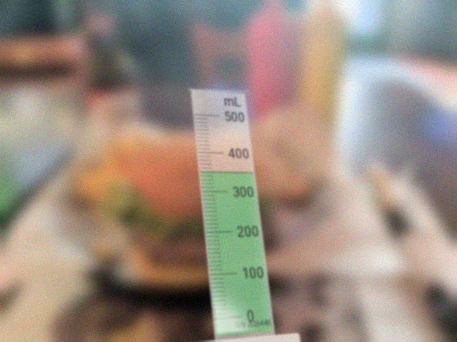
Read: 350; mL
